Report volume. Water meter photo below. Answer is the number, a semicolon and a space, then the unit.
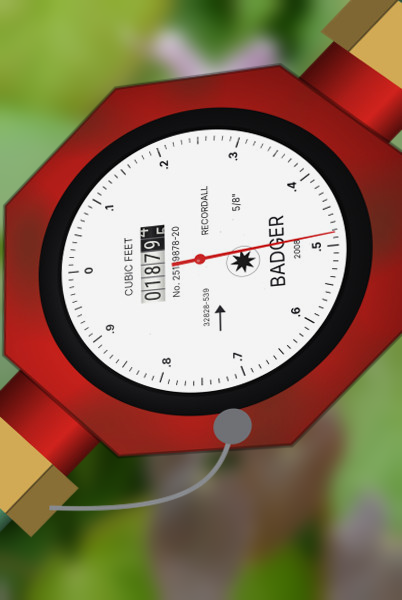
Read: 18794.48; ft³
